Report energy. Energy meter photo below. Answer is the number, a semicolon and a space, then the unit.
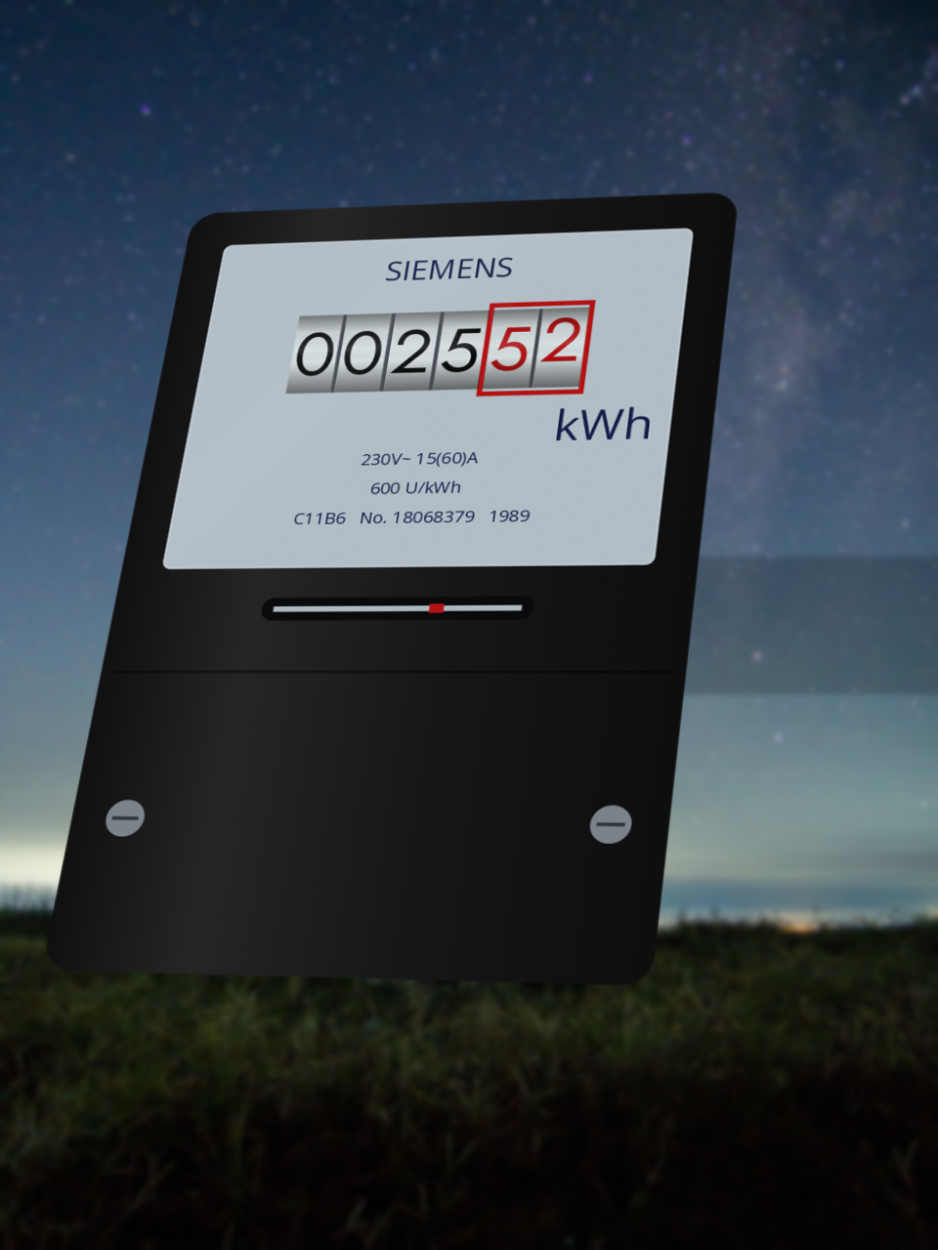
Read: 25.52; kWh
